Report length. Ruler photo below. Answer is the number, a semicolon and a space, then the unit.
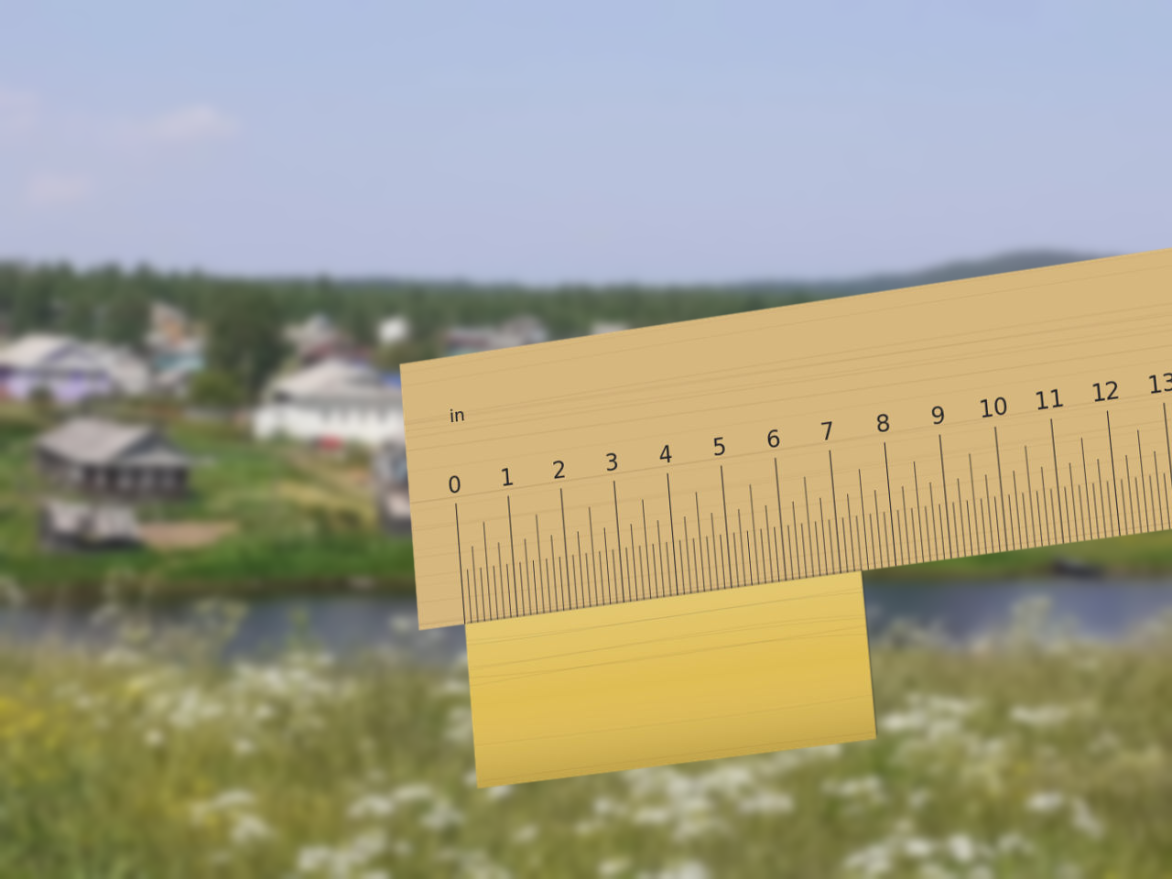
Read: 7.375; in
